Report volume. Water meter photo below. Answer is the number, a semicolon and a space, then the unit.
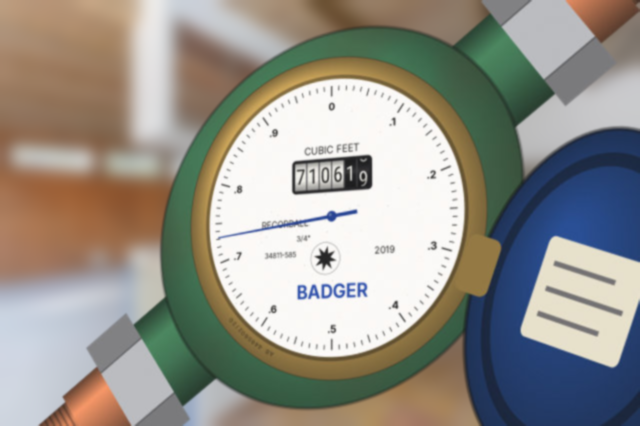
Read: 710618.73; ft³
